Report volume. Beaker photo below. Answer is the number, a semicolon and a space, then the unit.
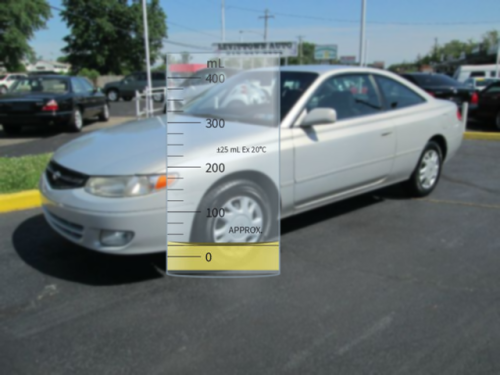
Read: 25; mL
